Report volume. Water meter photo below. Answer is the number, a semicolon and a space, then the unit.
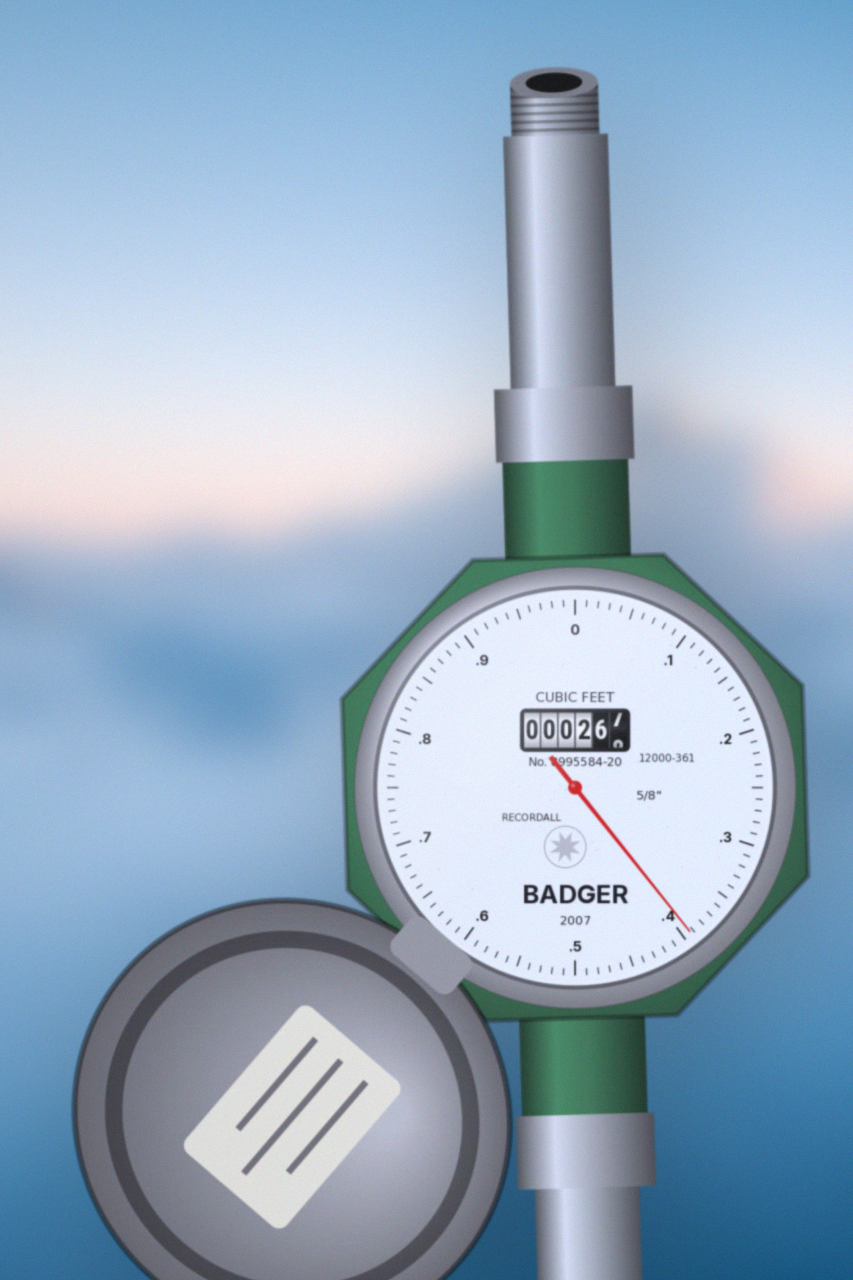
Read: 267.39; ft³
